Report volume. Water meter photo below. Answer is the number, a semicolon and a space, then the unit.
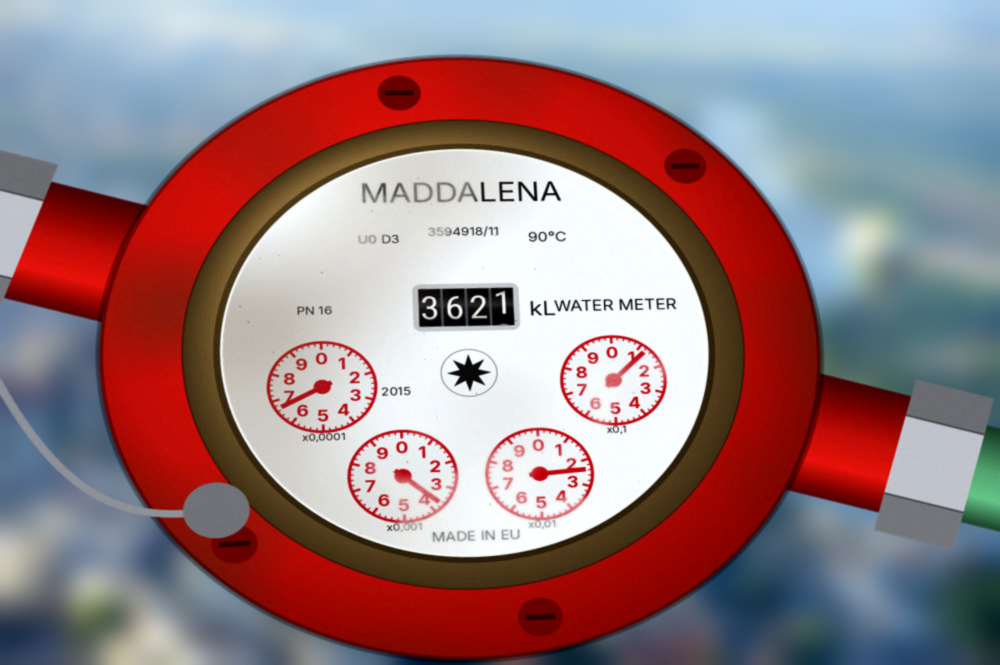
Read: 3621.1236; kL
